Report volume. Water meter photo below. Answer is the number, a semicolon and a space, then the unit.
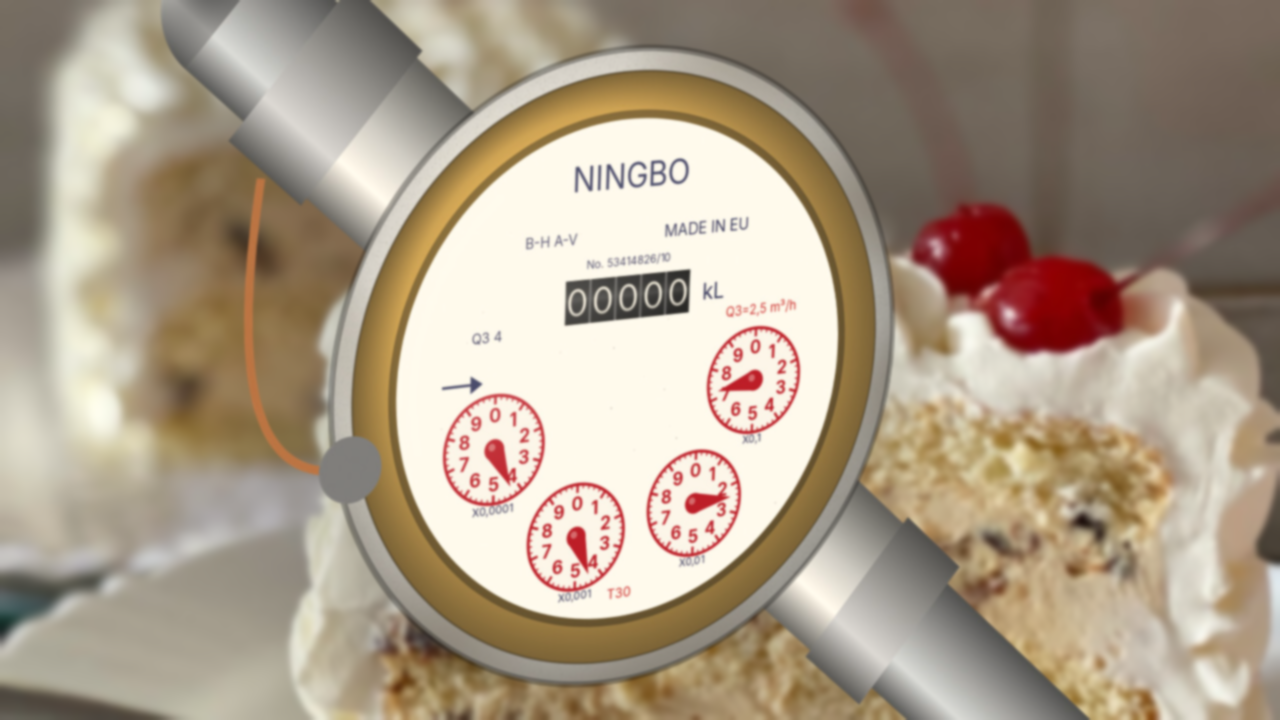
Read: 0.7244; kL
